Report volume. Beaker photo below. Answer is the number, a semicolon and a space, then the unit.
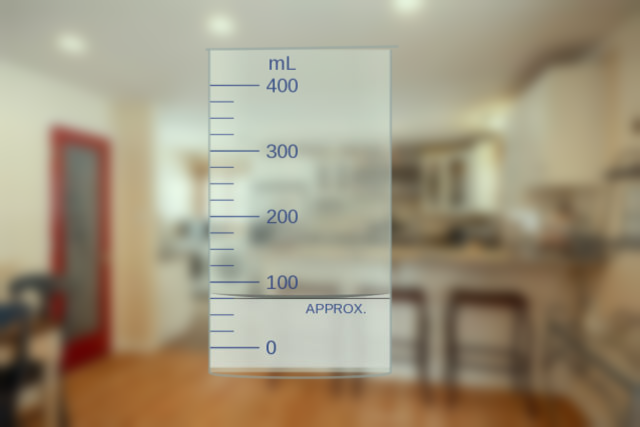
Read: 75; mL
